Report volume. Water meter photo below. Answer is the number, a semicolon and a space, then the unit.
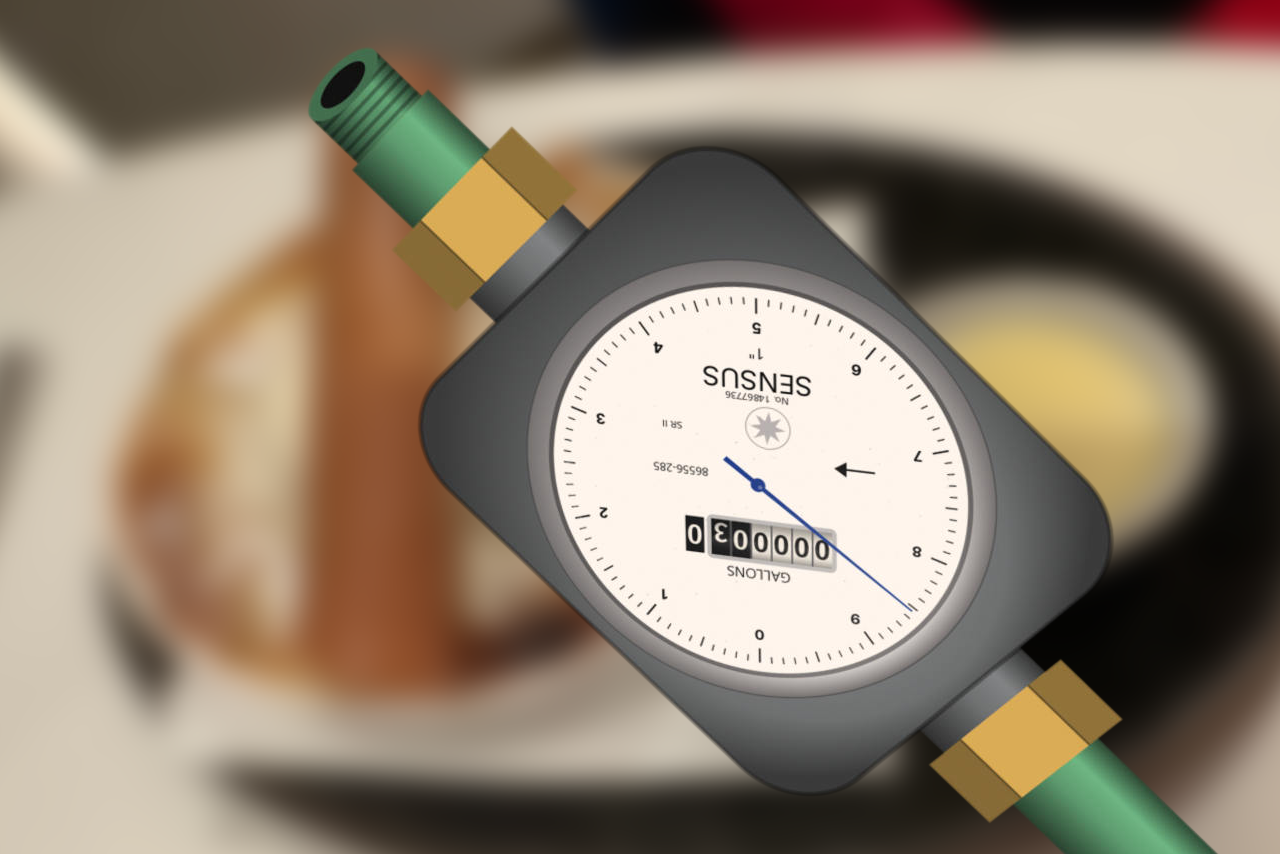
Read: 28.5; gal
